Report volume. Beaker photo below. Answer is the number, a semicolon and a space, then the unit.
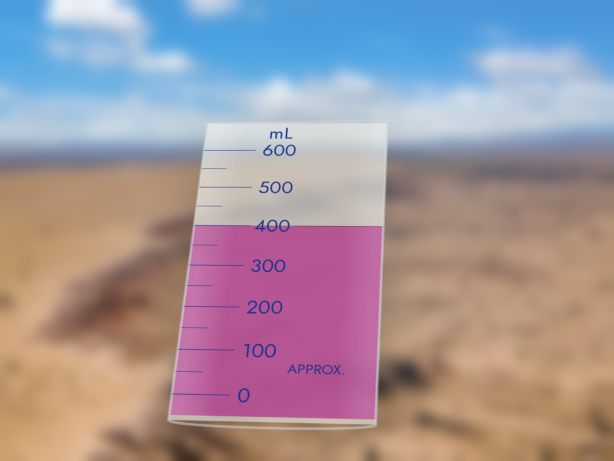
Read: 400; mL
